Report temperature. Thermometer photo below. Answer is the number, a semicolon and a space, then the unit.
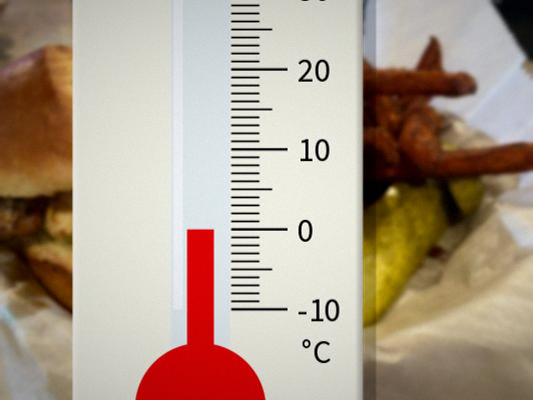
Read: 0; °C
